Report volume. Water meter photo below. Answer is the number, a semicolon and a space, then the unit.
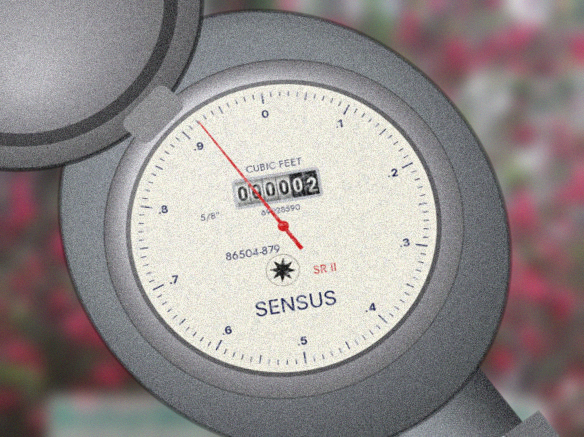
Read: 1.92; ft³
